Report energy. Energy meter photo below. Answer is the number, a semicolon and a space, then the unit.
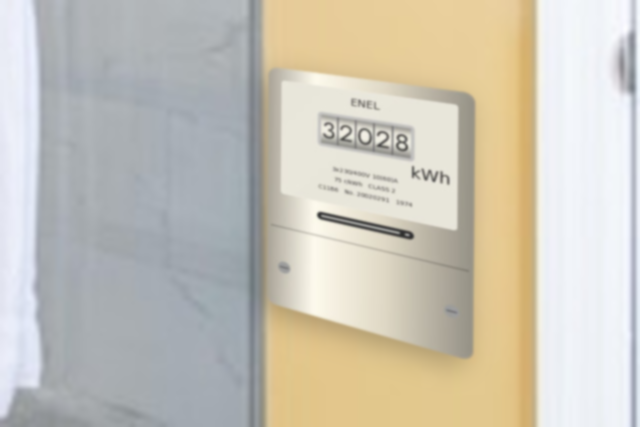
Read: 32028; kWh
